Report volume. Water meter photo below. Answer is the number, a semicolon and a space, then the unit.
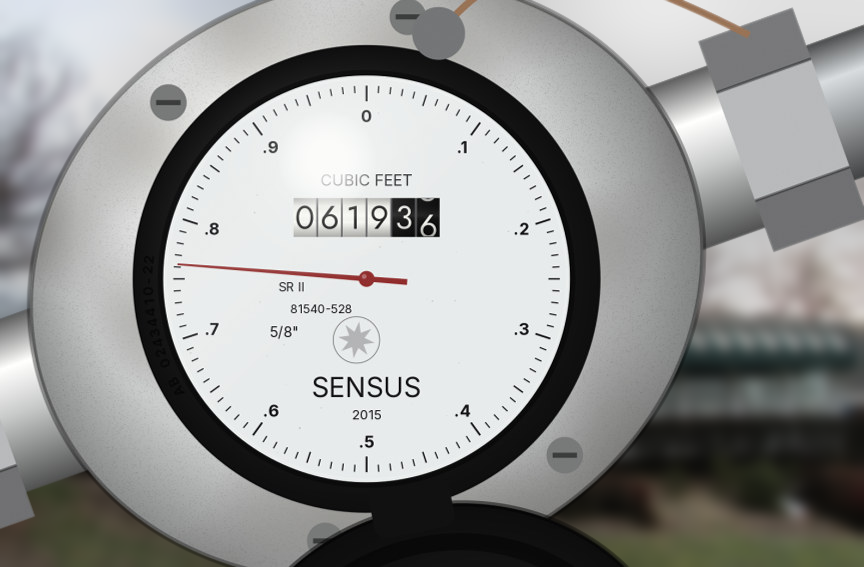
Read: 61935.76; ft³
